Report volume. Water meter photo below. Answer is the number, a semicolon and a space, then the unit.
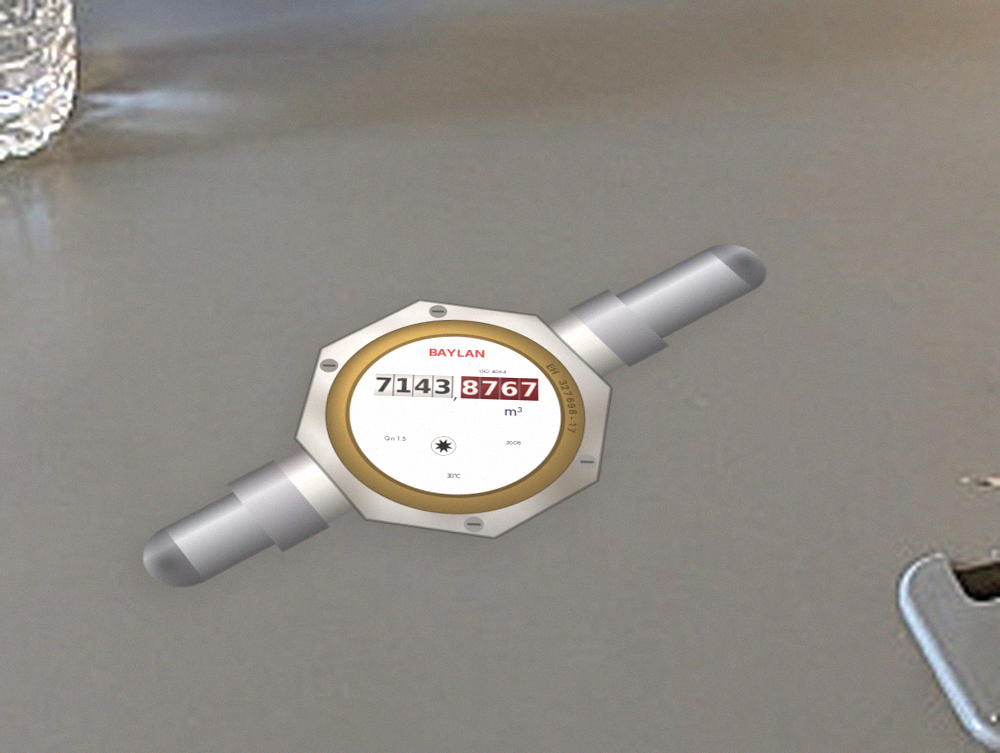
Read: 7143.8767; m³
